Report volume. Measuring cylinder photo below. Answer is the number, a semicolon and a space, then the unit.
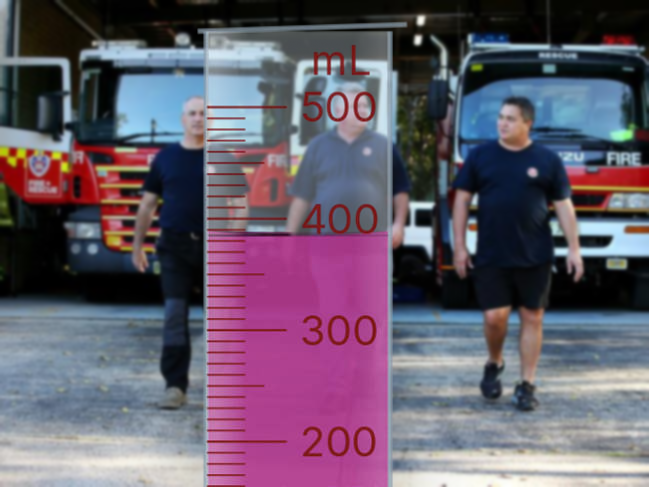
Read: 385; mL
